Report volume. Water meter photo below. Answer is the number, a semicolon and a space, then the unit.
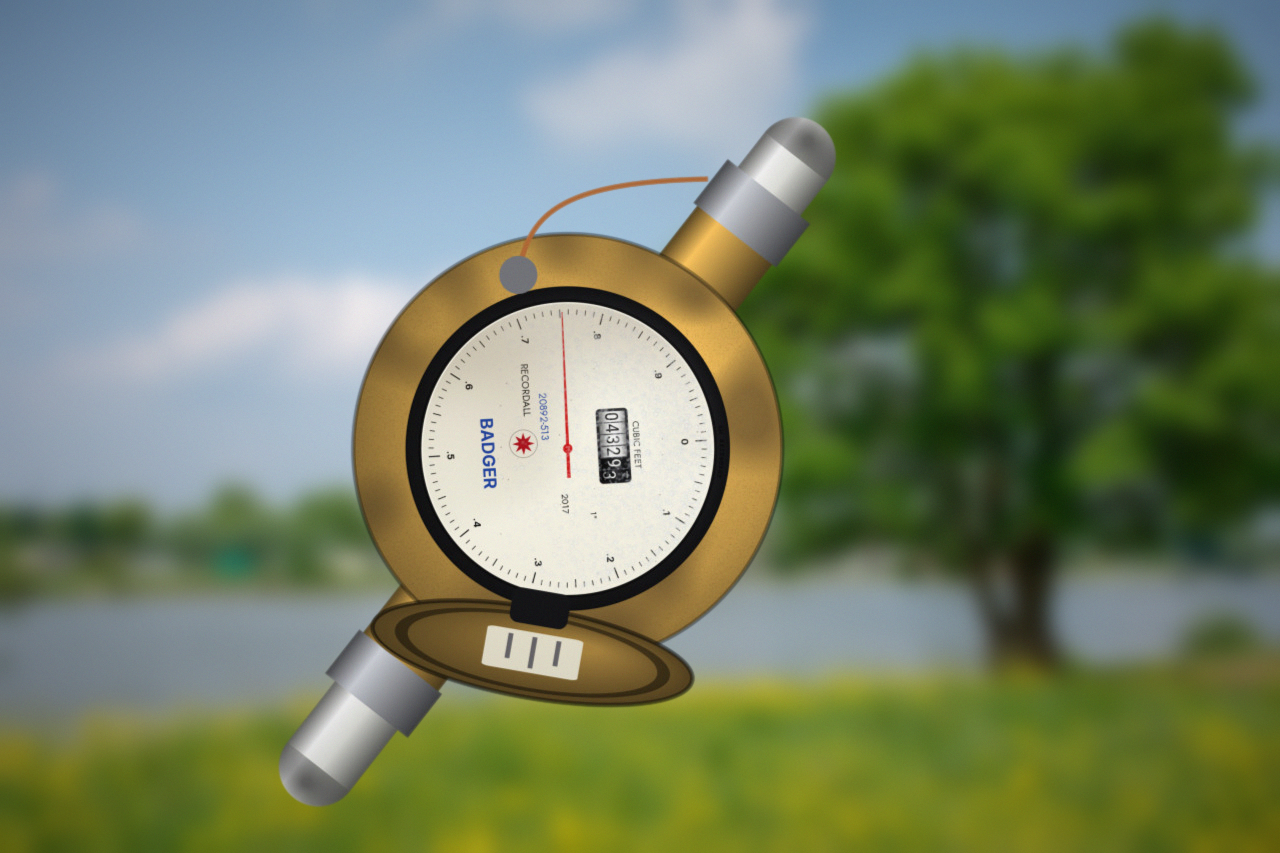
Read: 43292.75; ft³
